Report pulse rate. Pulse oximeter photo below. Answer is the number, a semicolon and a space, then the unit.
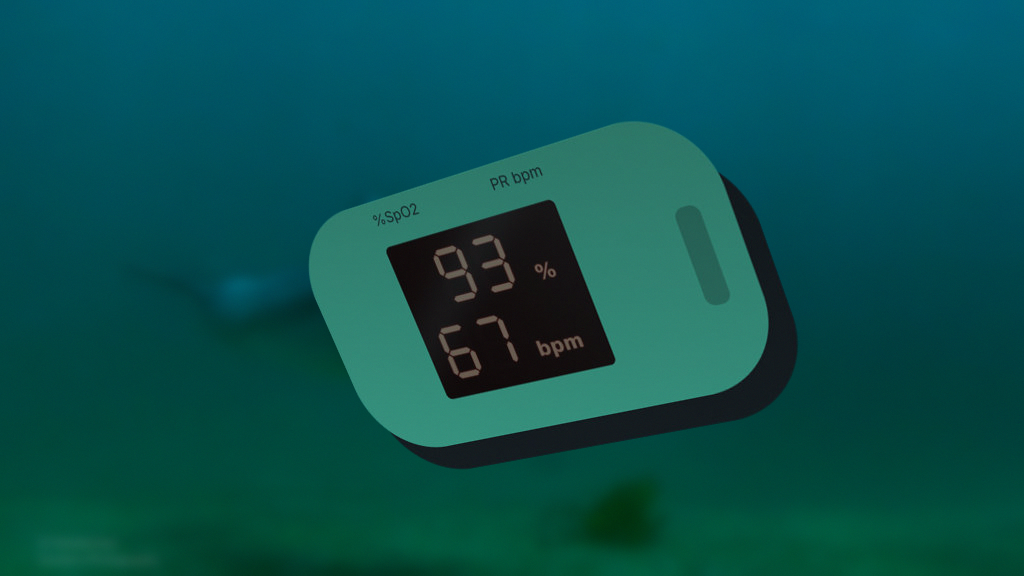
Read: 67; bpm
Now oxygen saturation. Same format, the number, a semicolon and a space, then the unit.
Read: 93; %
